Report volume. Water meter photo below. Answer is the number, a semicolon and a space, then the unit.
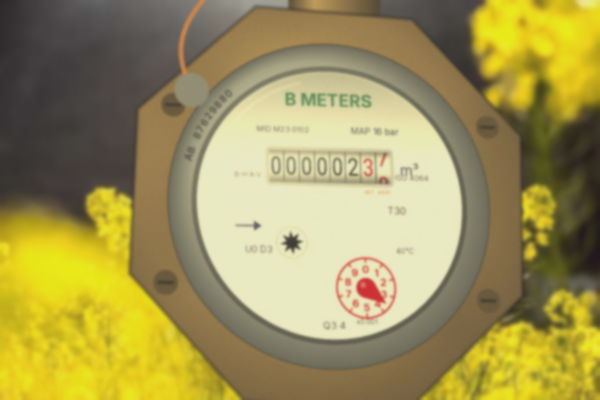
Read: 2.373; m³
